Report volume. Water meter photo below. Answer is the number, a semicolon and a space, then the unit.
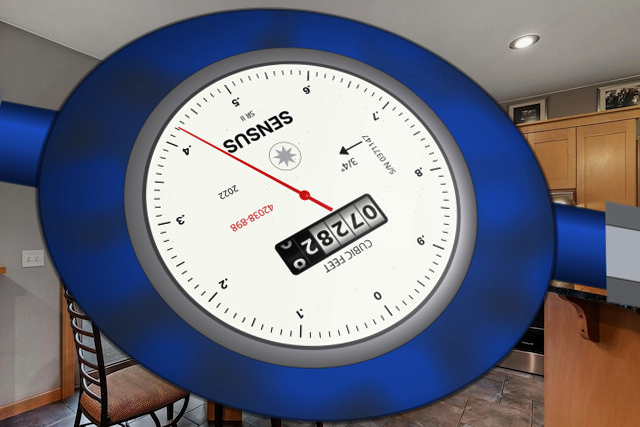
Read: 72828.42; ft³
